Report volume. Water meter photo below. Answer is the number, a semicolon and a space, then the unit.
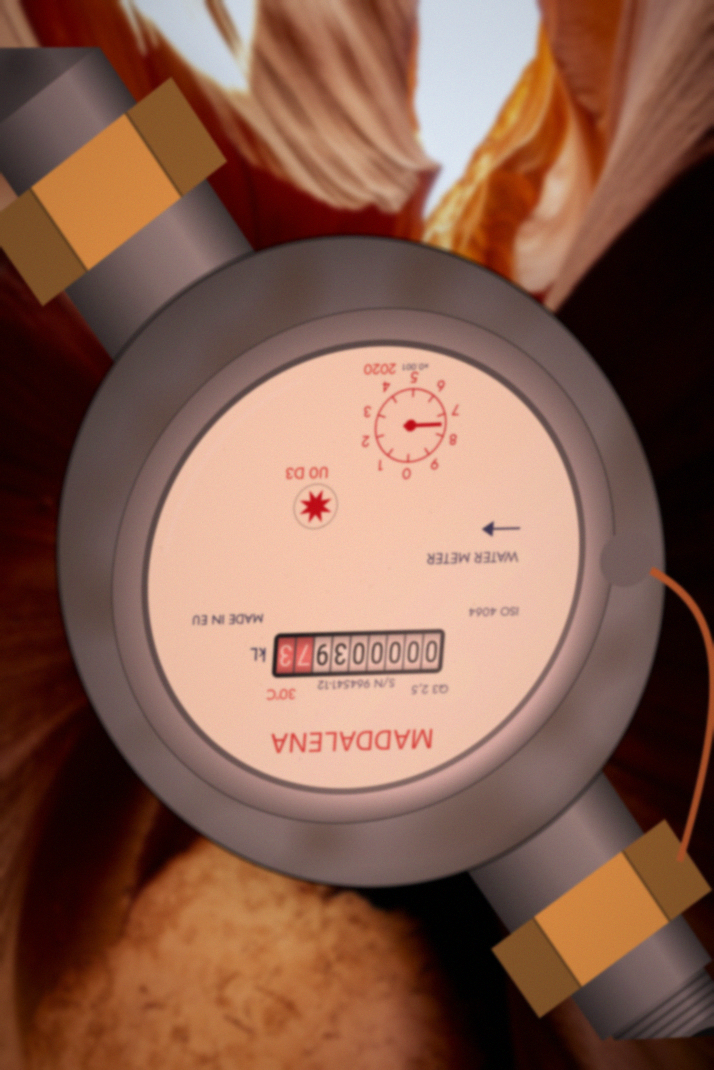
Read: 39.737; kL
